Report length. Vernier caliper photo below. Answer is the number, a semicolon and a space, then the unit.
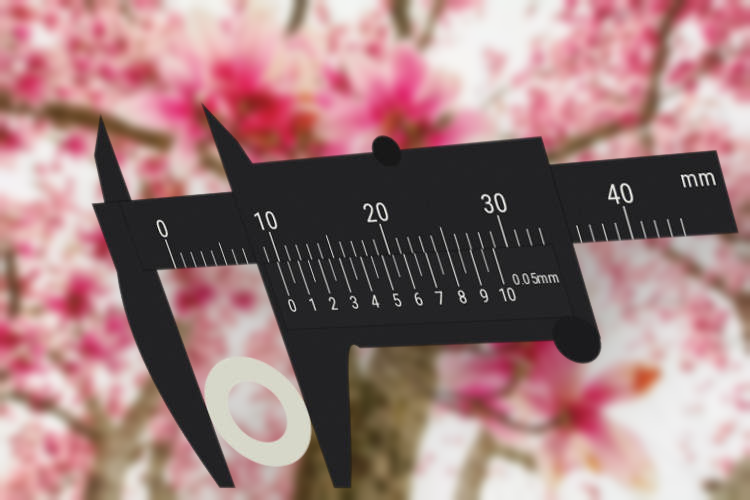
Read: 9.8; mm
